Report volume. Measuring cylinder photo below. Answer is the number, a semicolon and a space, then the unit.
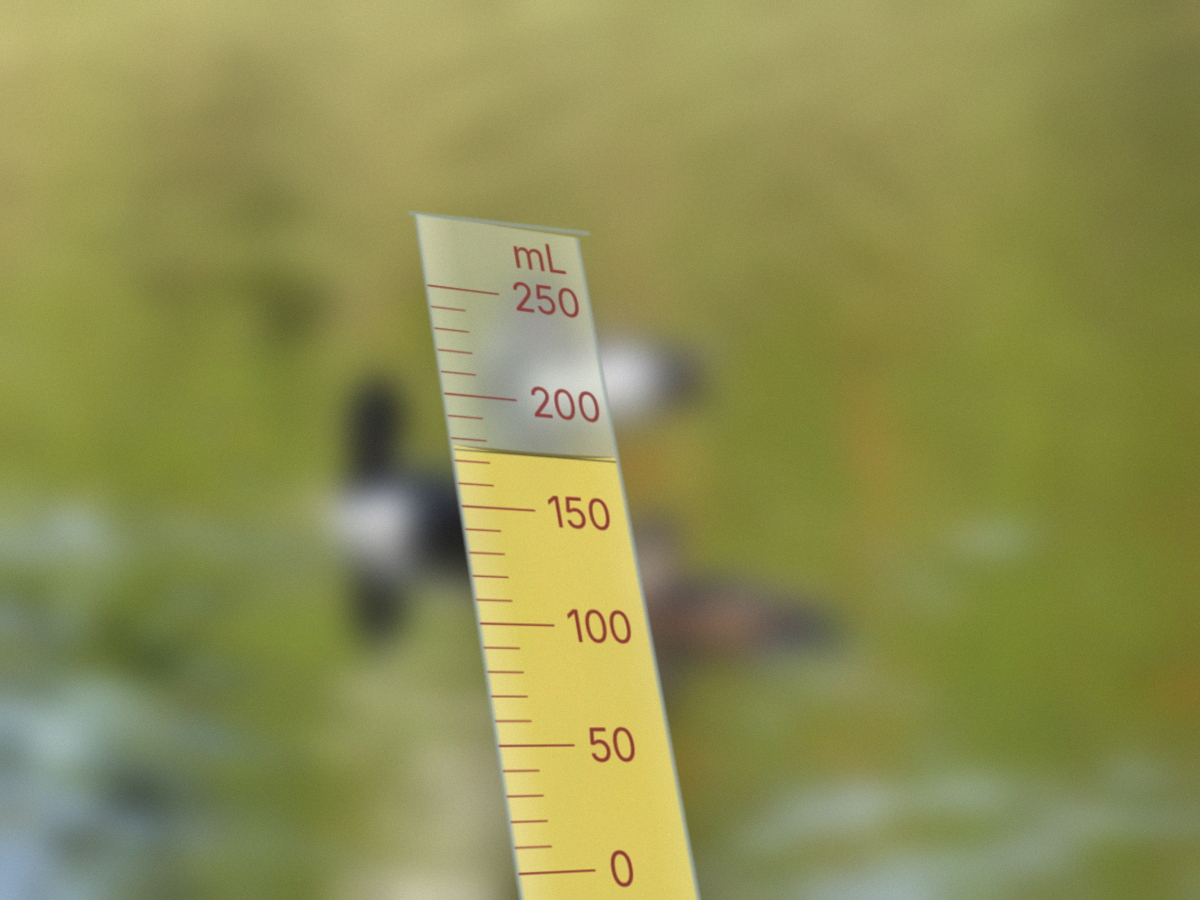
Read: 175; mL
